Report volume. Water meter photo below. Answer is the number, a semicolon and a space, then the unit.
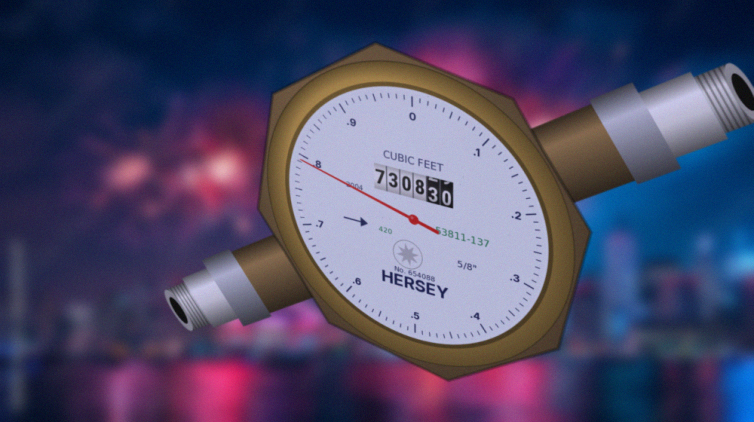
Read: 730829.79; ft³
